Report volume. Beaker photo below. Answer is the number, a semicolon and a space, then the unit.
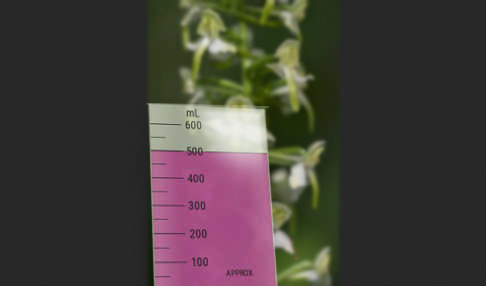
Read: 500; mL
